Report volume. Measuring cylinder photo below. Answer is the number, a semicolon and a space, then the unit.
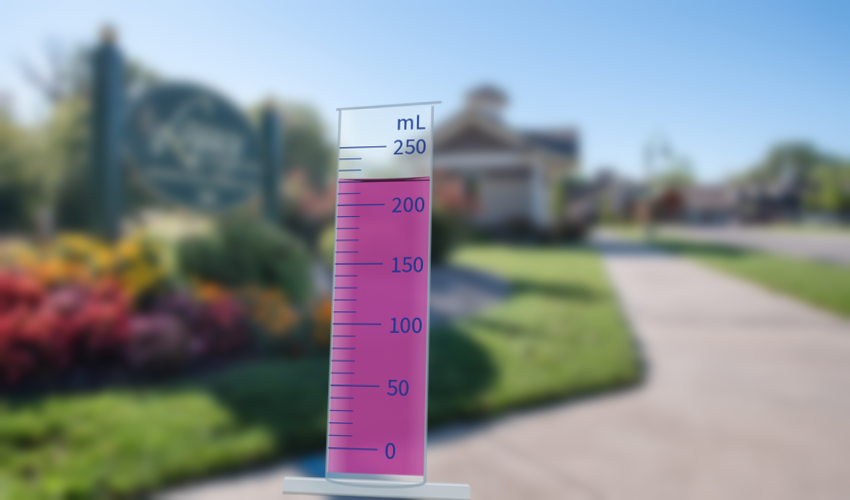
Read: 220; mL
